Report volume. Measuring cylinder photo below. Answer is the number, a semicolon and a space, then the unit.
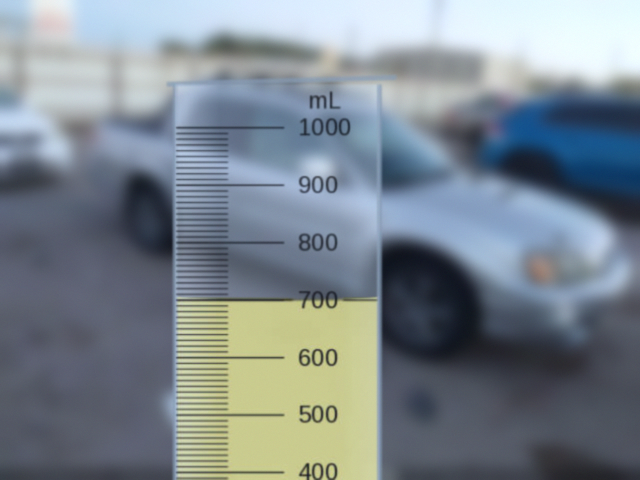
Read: 700; mL
